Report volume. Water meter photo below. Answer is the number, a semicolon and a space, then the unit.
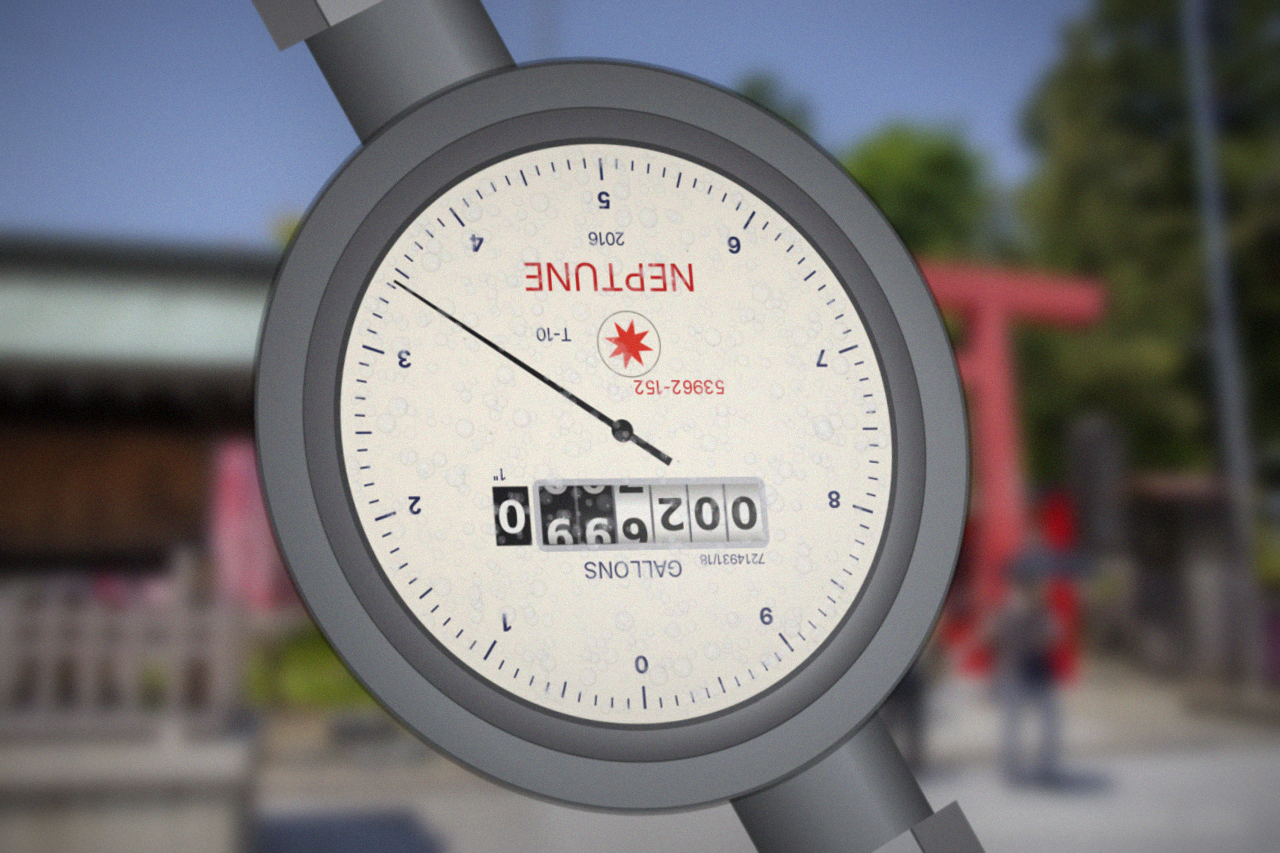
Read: 26993.4; gal
